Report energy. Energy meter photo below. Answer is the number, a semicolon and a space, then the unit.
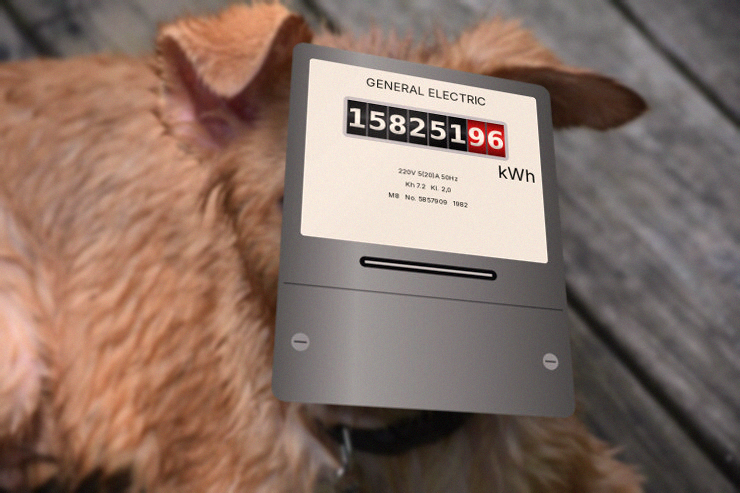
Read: 158251.96; kWh
